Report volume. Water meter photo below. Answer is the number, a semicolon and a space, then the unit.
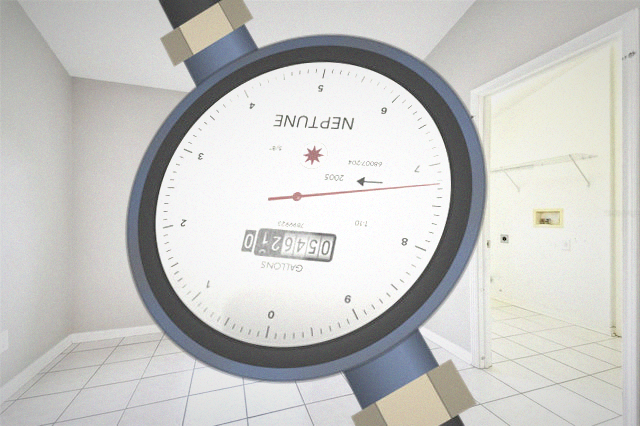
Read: 546207.2; gal
